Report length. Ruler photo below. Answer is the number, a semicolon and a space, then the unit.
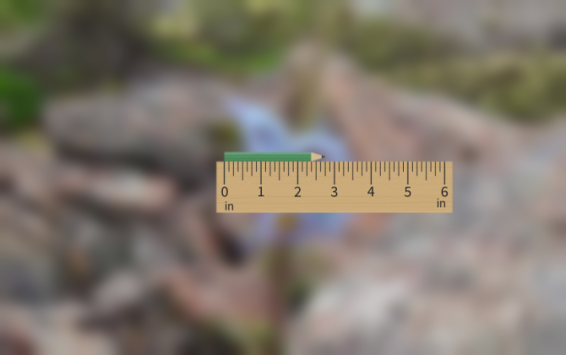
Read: 2.75; in
